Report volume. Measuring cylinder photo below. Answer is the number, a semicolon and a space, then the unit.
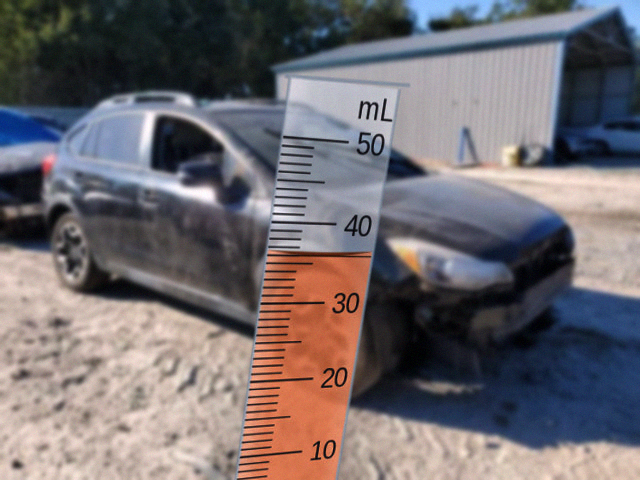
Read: 36; mL
